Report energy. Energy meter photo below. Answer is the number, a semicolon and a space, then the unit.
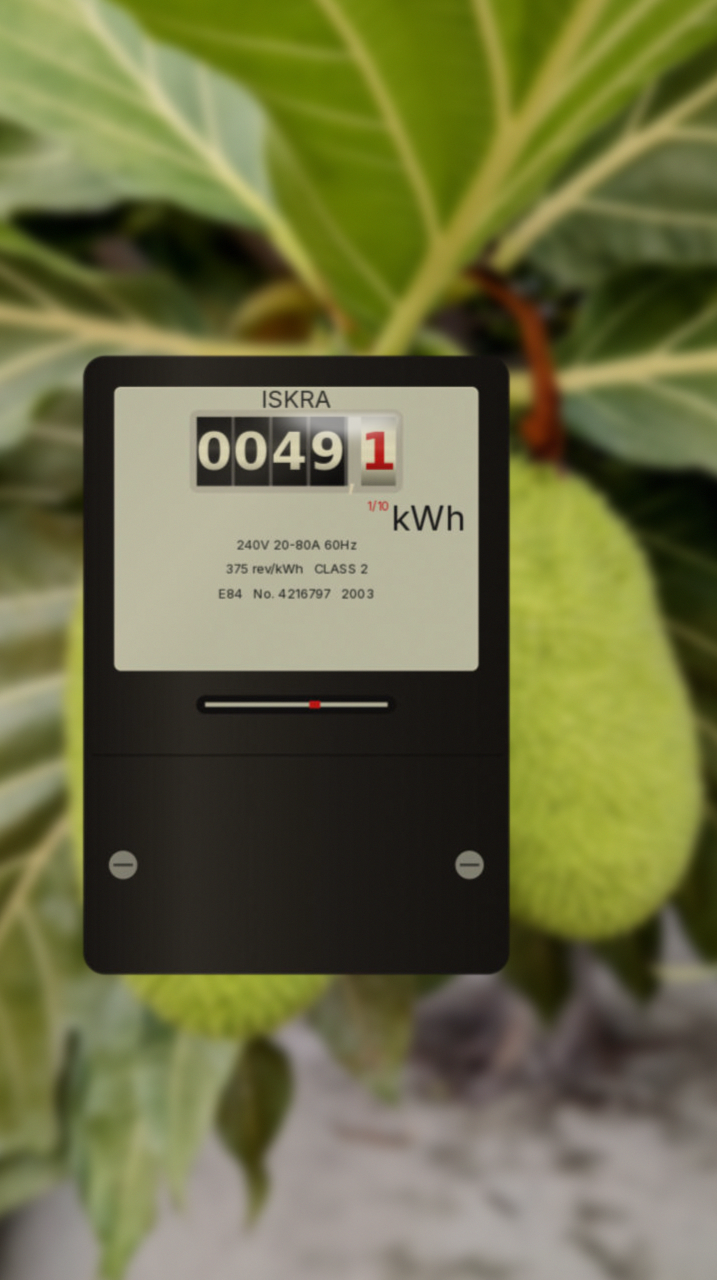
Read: 49.1; kWh
